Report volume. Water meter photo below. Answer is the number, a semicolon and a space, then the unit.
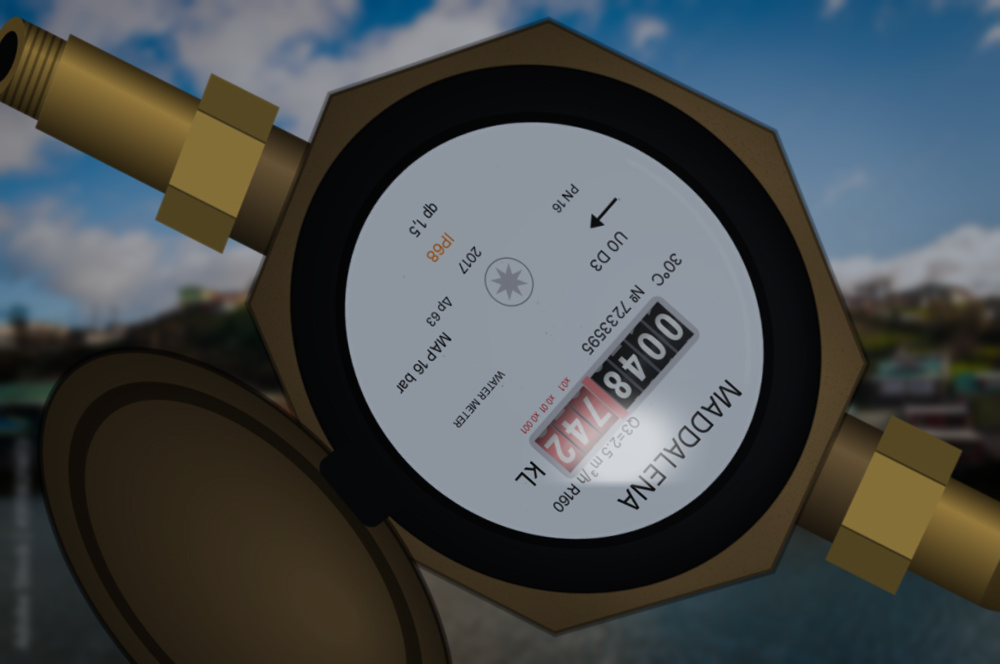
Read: 48.742; kL
